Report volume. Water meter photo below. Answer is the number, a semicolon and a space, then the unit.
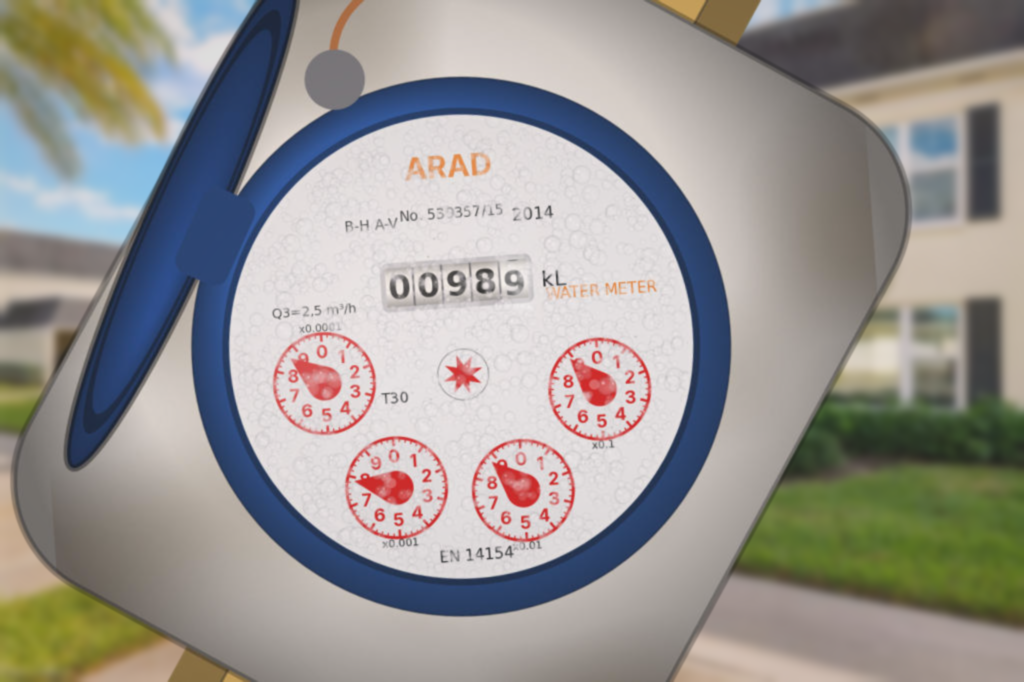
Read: 988.8878; kL
